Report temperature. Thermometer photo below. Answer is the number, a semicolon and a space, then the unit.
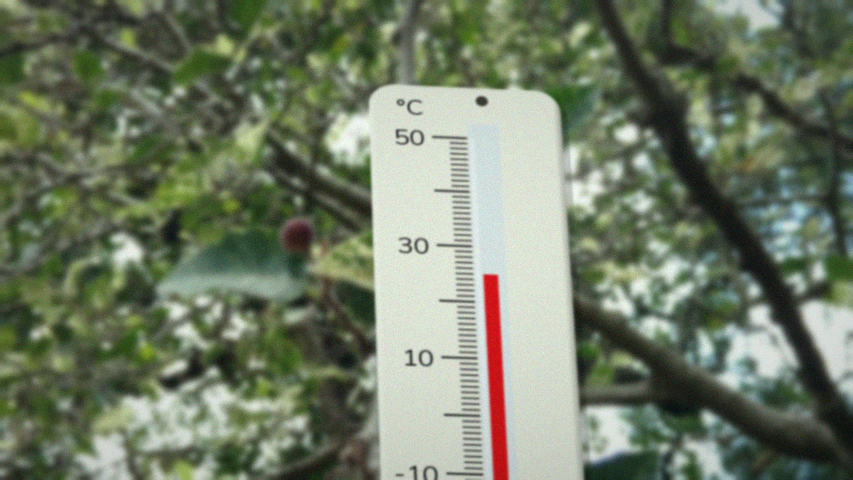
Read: 25; °C
